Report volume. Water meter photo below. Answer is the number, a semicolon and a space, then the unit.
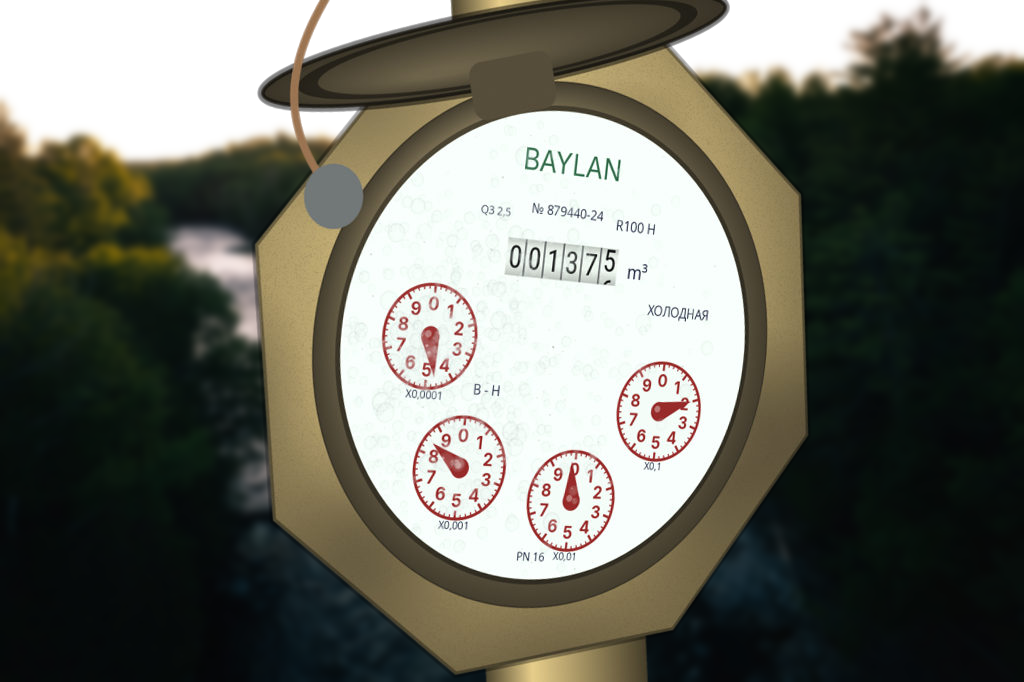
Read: 1375.1984; m³
